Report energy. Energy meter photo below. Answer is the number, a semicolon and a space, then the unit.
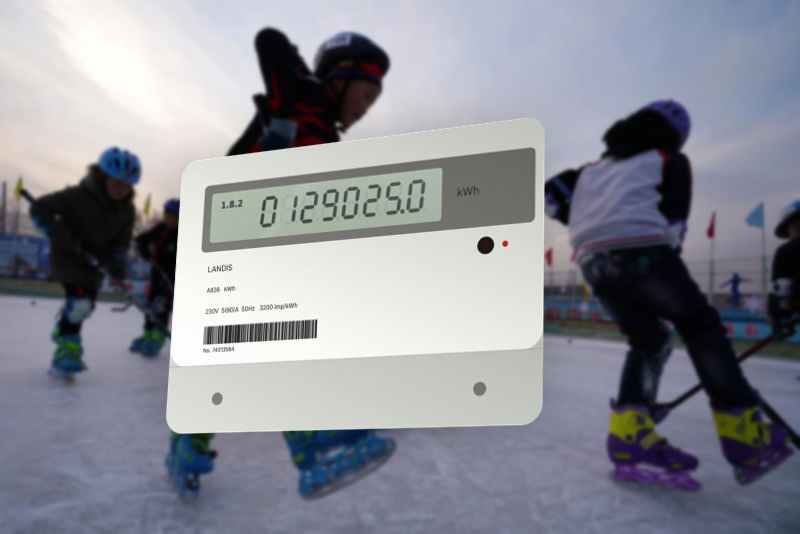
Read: 129025.0; kWh
